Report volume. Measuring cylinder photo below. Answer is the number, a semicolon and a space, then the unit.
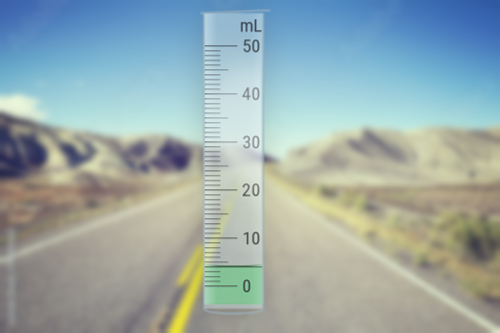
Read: 4; mL
